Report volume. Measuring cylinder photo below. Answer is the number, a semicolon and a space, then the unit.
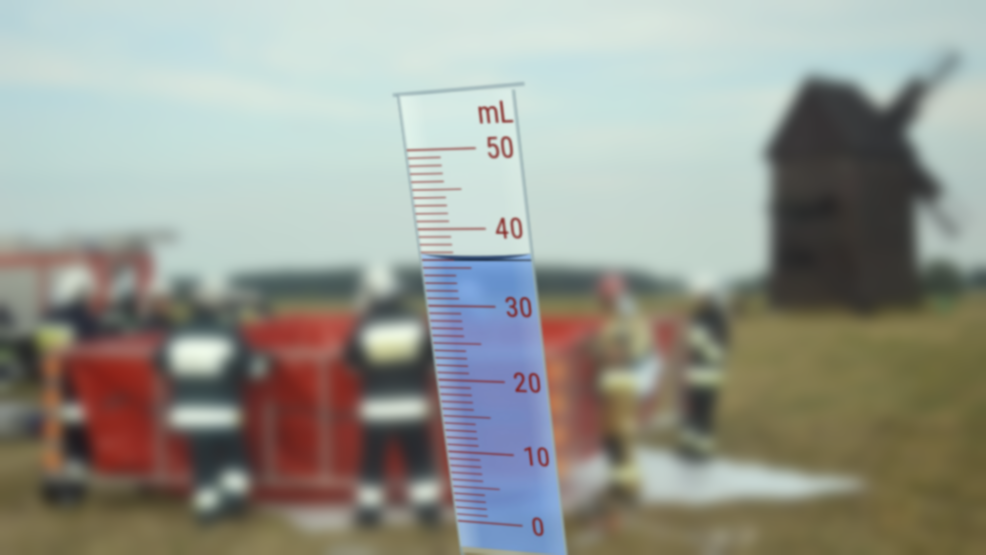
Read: 36; mL
